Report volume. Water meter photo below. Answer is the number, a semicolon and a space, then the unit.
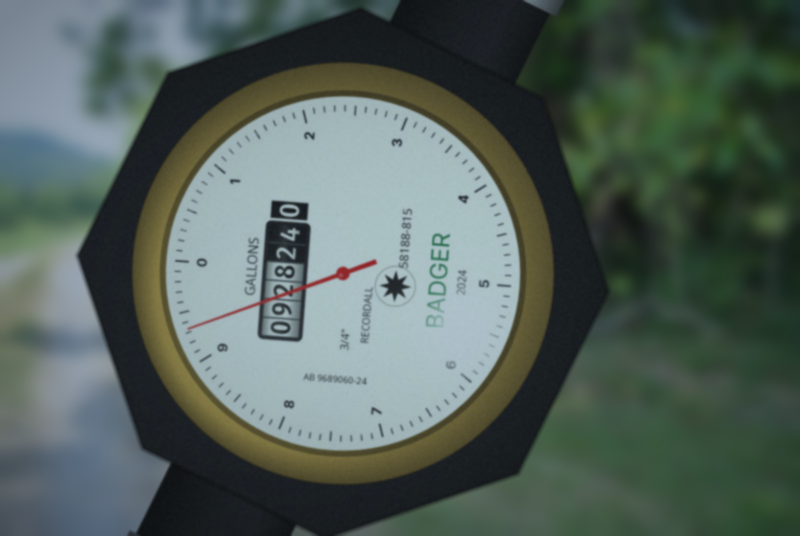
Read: 928239.3; gal
